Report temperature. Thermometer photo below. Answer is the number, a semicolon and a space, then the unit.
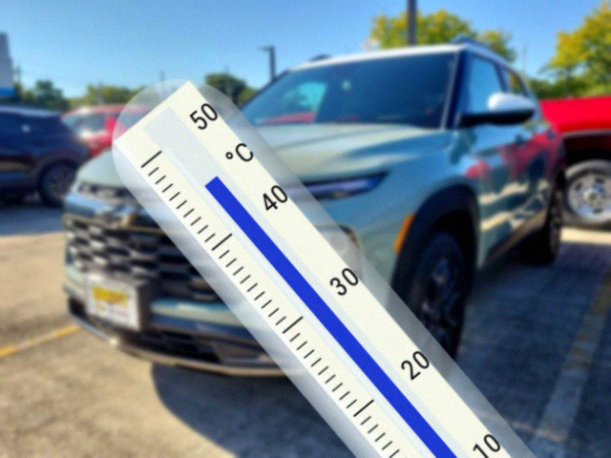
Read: 45; °C
